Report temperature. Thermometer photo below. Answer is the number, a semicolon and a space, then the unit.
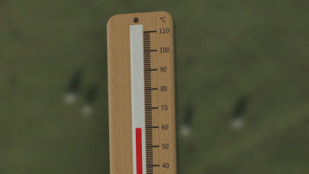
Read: 60; °C
